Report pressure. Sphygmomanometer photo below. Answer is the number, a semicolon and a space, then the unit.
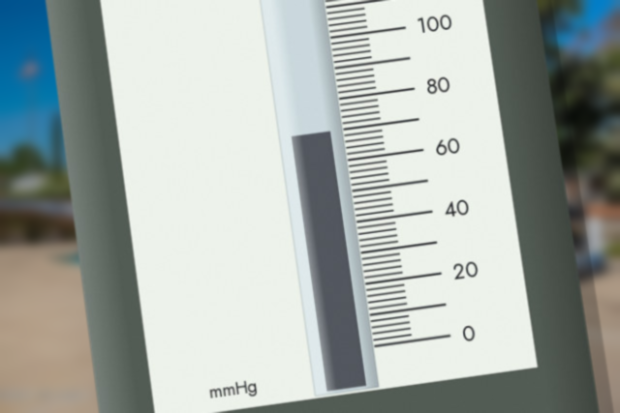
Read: 70; mmHg
